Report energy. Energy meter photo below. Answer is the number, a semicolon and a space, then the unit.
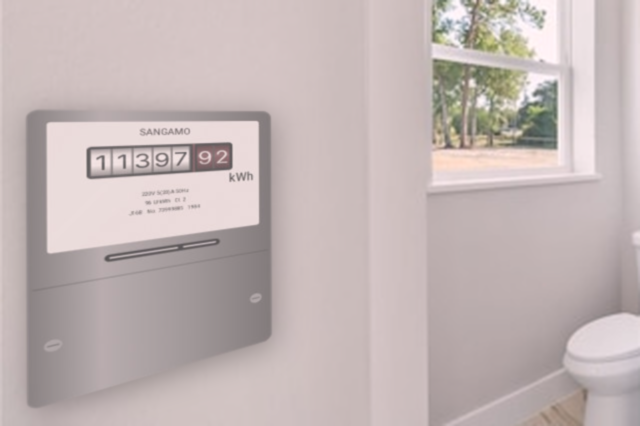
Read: 11397.92; kWh
